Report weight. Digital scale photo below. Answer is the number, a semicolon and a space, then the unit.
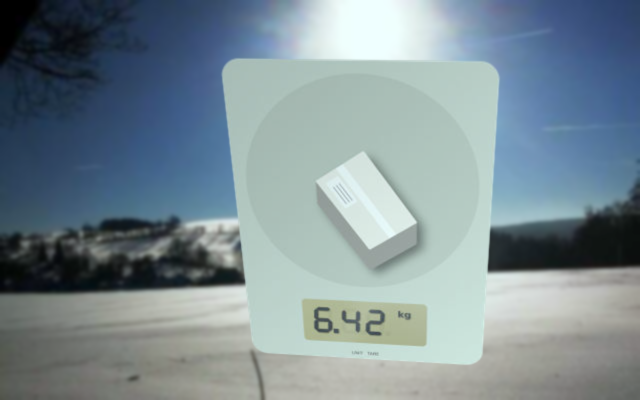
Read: 6.42; kg
